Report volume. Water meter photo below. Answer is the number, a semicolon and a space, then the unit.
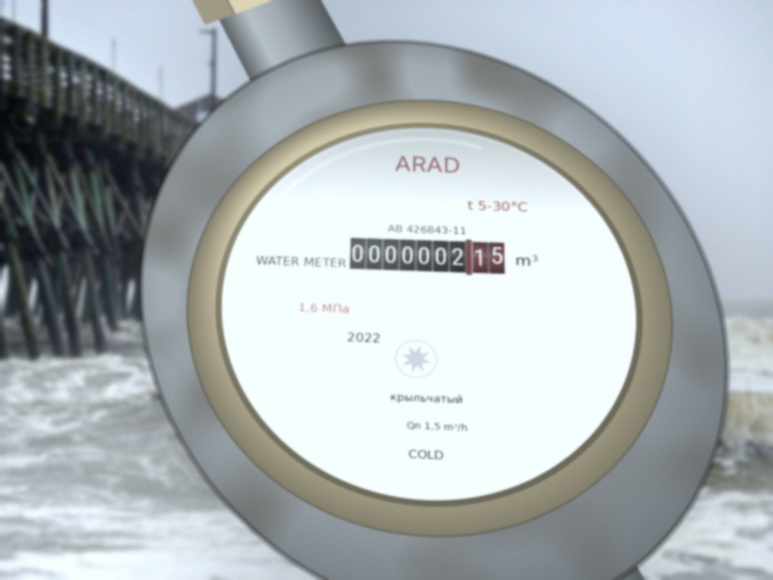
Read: 2.15; m³
